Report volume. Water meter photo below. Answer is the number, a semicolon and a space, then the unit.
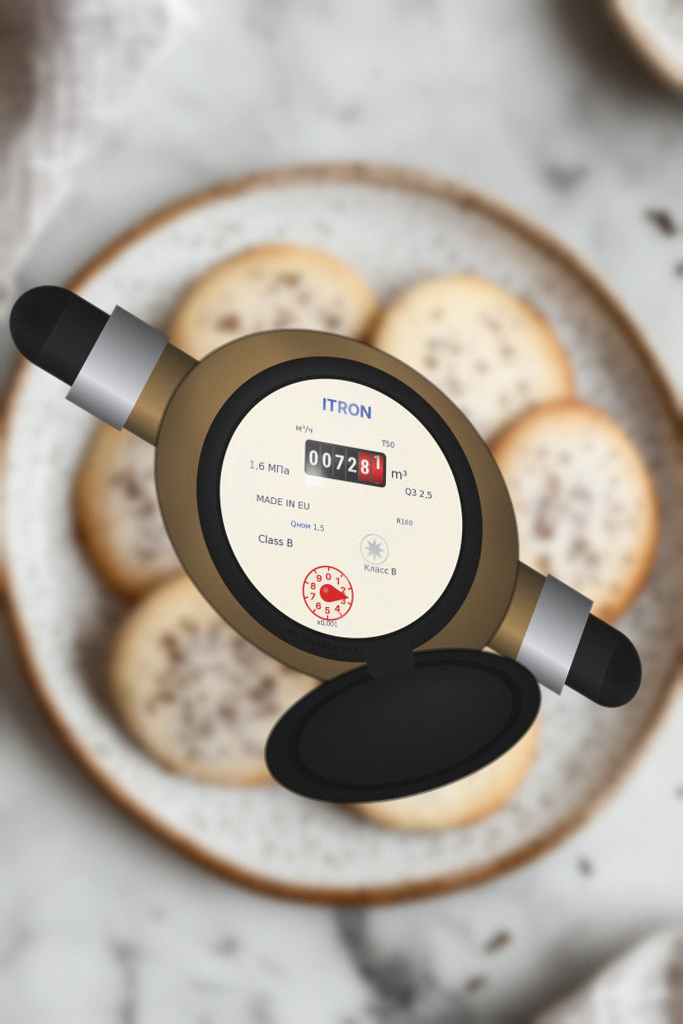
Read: 72.812; m³
